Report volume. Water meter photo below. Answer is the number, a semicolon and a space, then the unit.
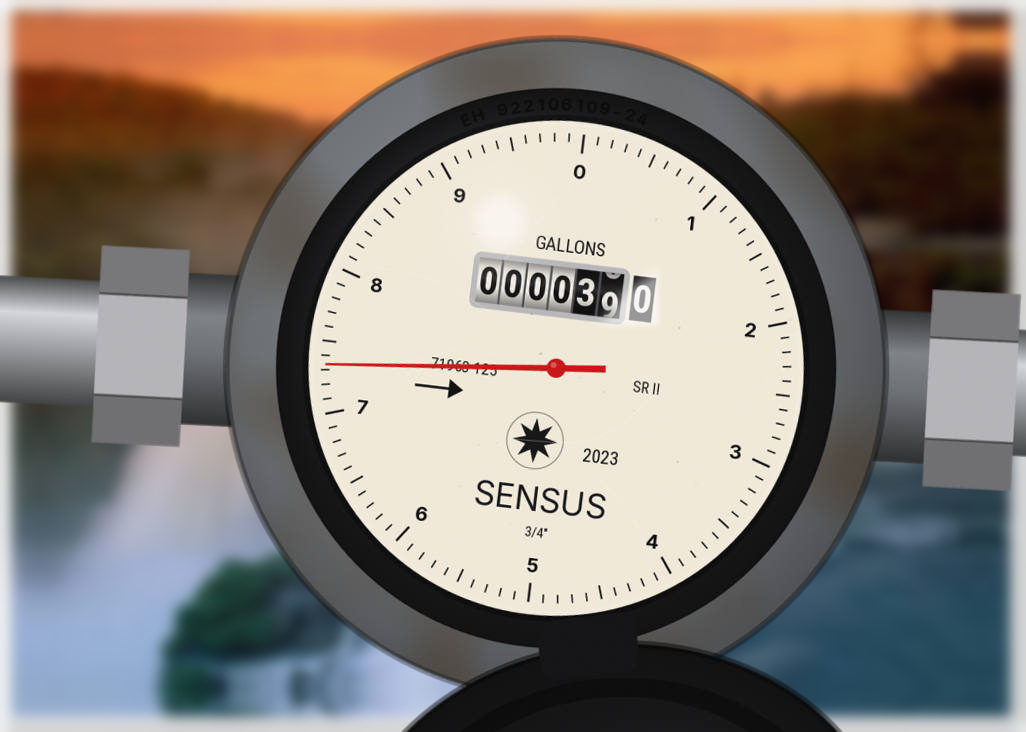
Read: 387.3; gal
